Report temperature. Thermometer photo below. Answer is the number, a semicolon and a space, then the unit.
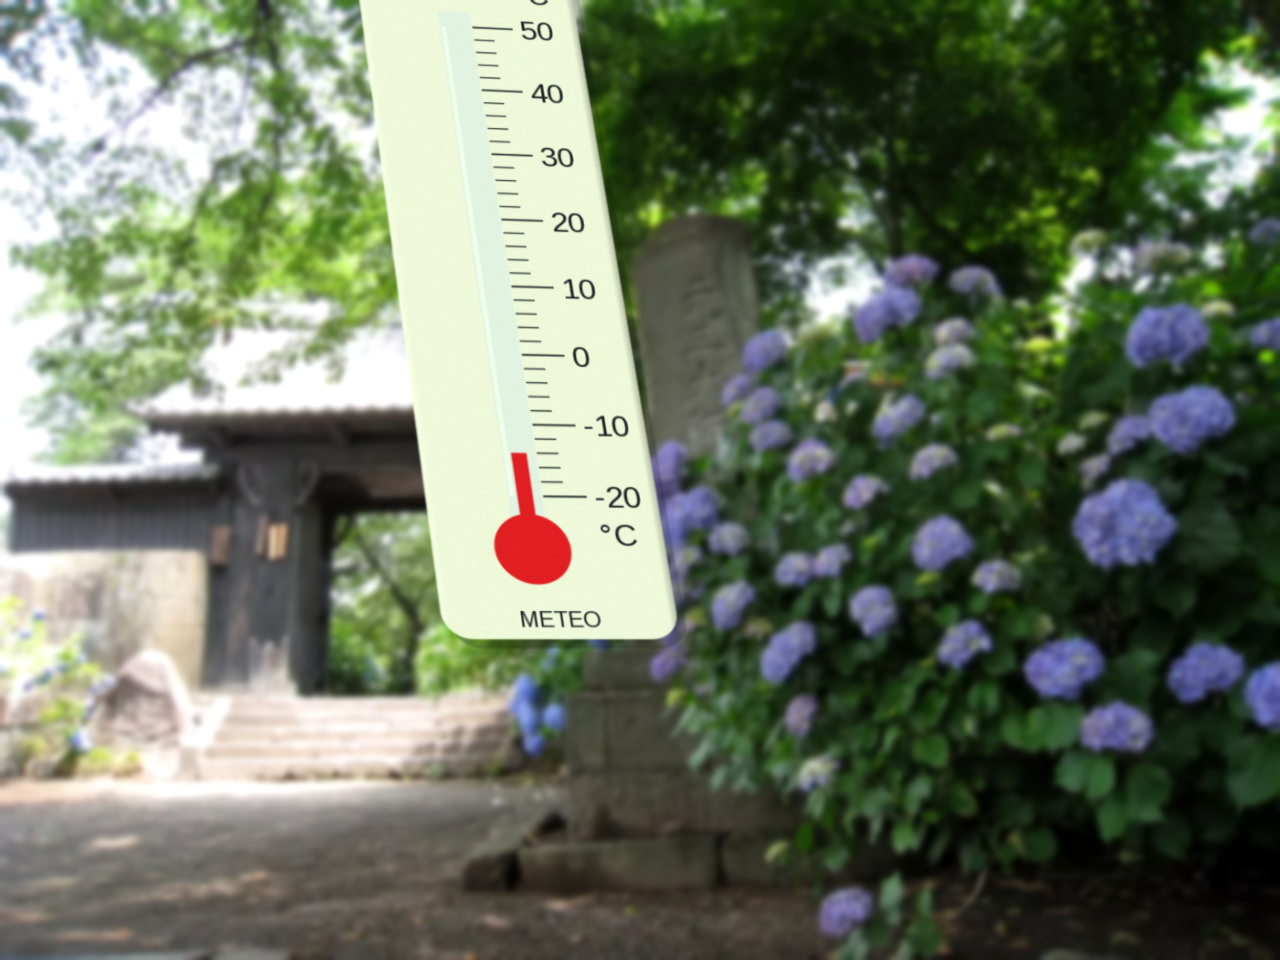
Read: -14; °C
